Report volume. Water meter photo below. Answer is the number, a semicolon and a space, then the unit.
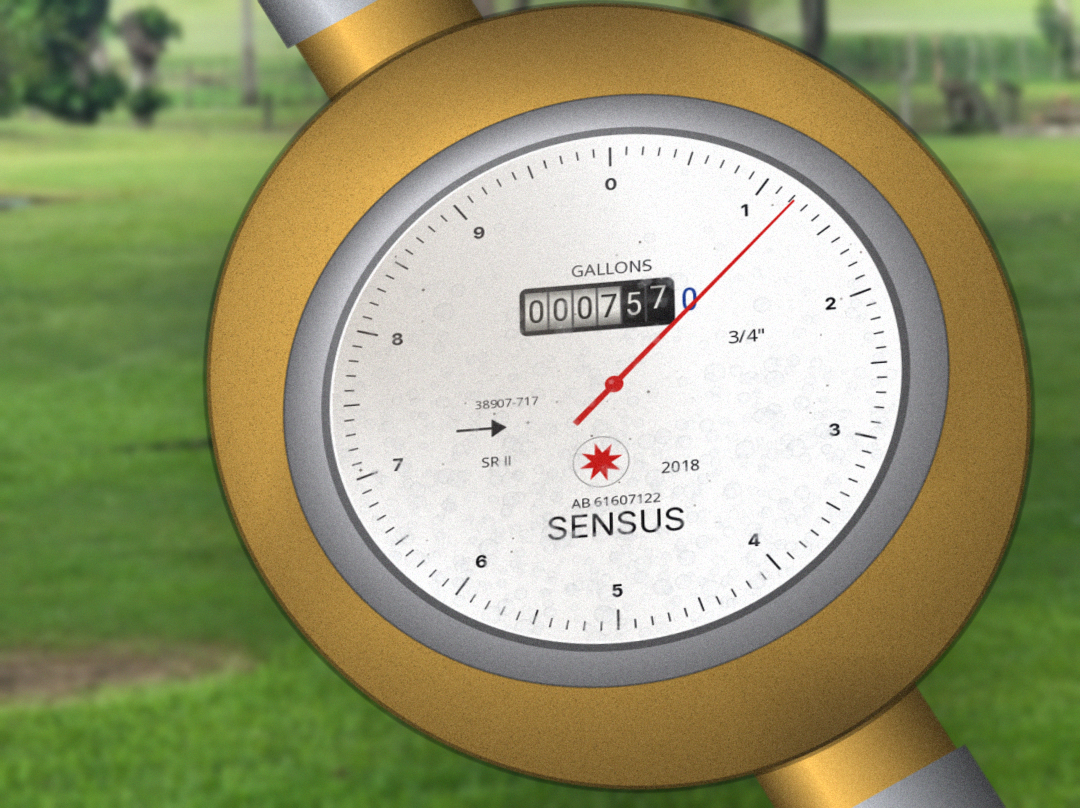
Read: 7571.2; gal
